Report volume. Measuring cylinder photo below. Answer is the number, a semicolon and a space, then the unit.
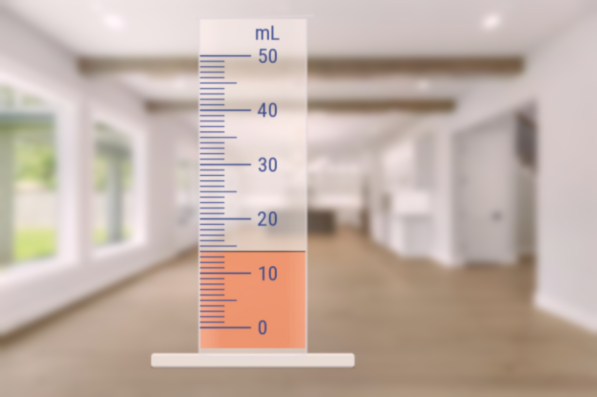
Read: 14; mL
